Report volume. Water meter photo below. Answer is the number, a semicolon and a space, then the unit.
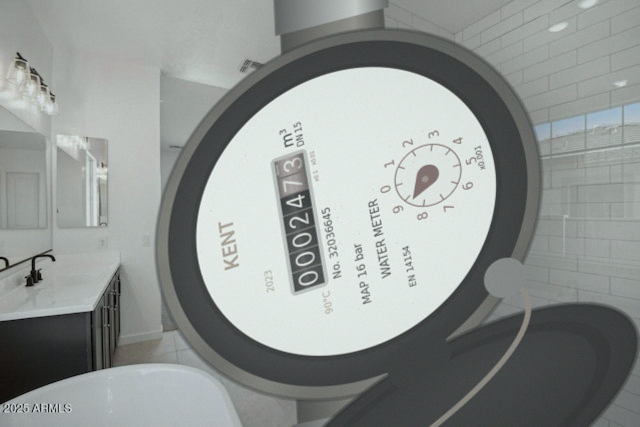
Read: 24.728; m³
